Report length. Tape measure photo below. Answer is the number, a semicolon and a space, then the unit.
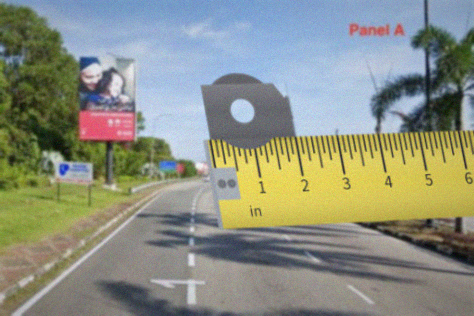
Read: 2; in
